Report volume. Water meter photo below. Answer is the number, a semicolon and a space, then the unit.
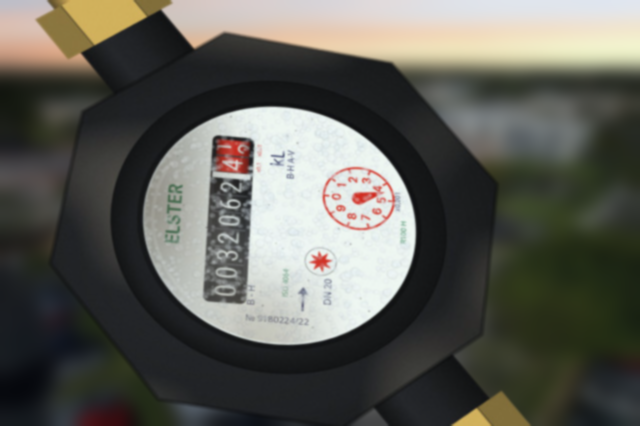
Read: 32062.414; kL
